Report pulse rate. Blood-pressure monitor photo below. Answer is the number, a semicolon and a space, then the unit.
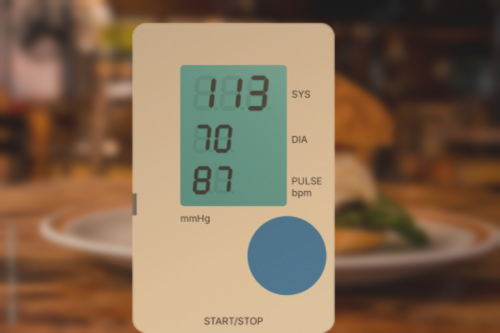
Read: 87; bpm
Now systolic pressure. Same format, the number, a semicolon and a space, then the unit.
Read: 113; mmHg
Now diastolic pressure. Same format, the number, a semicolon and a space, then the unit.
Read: 70; mmHg
